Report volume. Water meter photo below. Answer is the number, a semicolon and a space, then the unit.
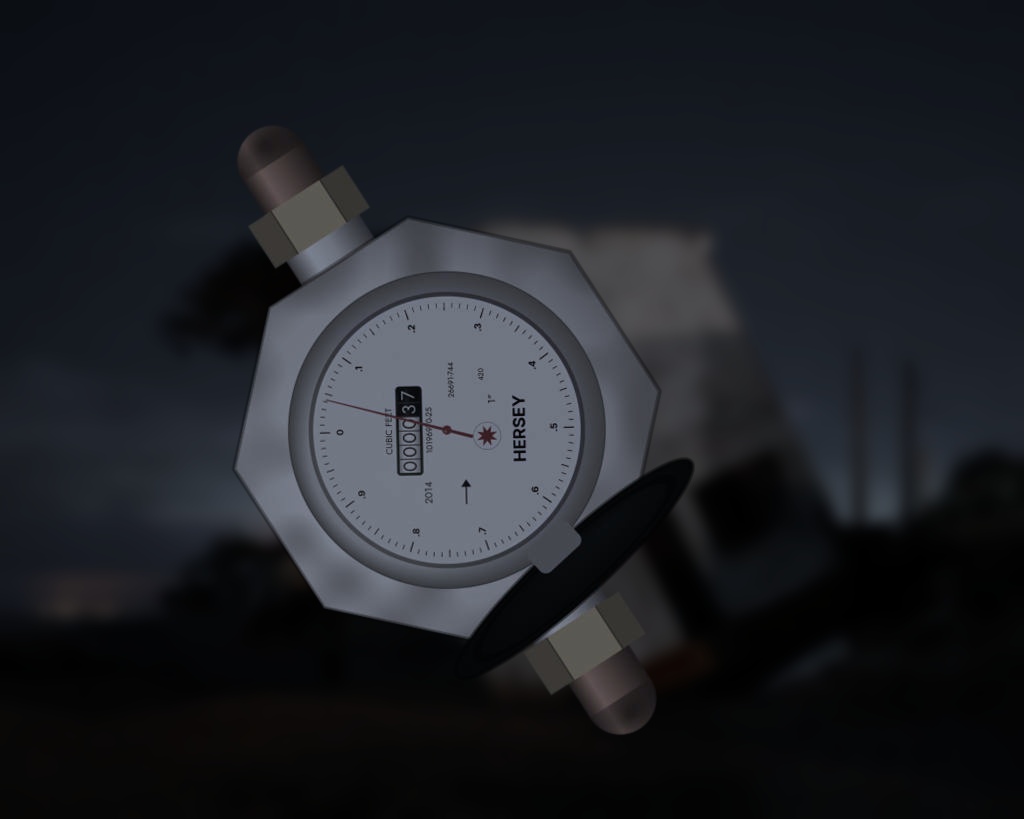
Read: 37.04; ft³
